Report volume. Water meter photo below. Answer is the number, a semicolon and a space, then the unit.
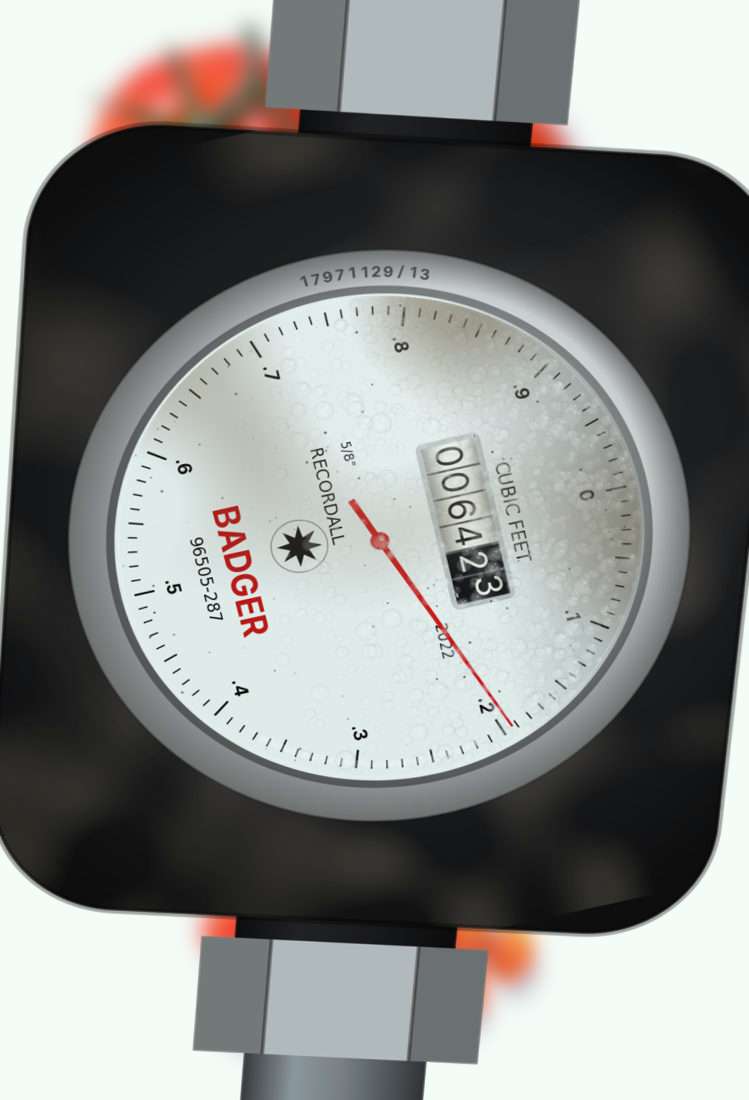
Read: 6423.19; ft³
